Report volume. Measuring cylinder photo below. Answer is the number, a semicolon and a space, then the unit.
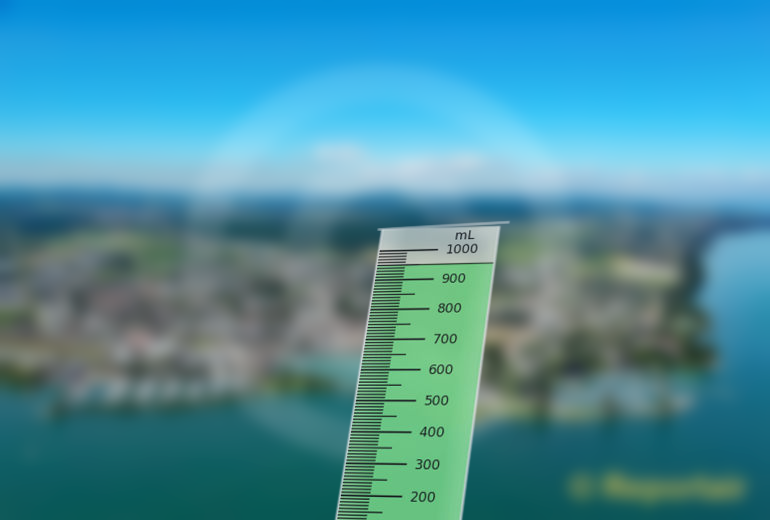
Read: 950; mL
